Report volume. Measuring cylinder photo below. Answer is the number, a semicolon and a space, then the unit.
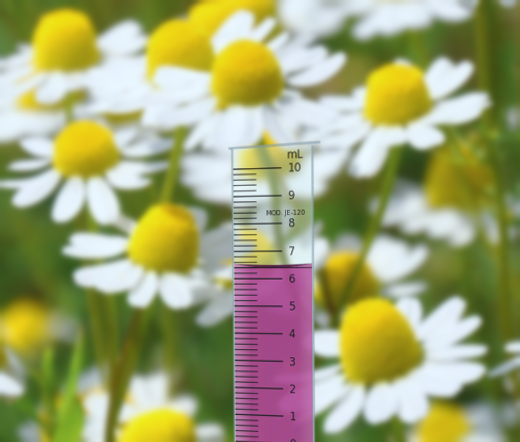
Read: 6.4; mL
